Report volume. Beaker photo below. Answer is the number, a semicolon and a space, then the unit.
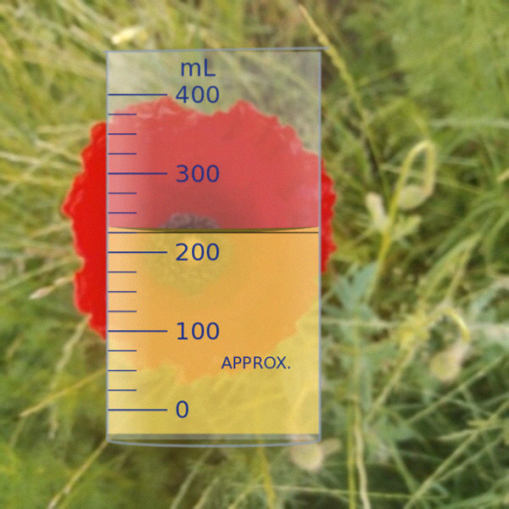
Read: 225; mL
